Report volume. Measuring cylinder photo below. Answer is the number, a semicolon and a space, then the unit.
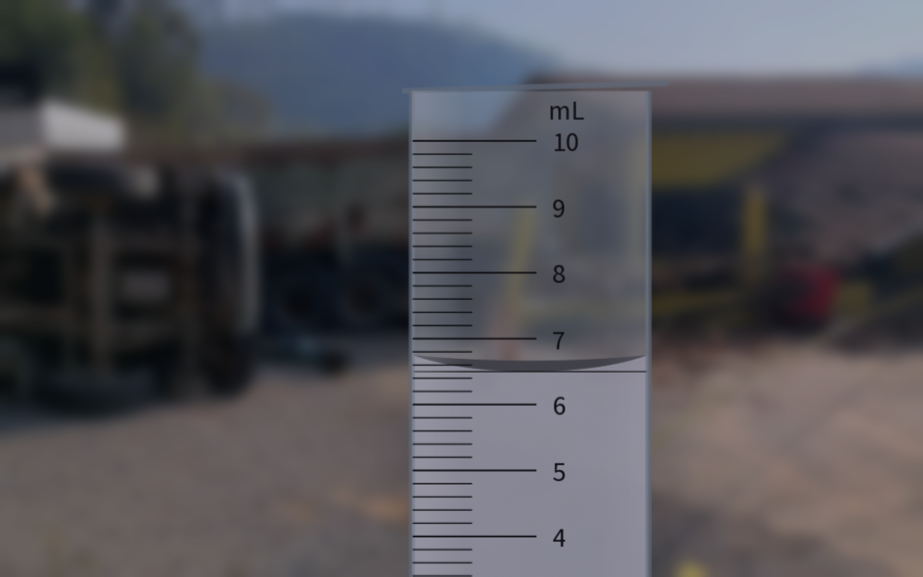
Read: 6.5; mL
